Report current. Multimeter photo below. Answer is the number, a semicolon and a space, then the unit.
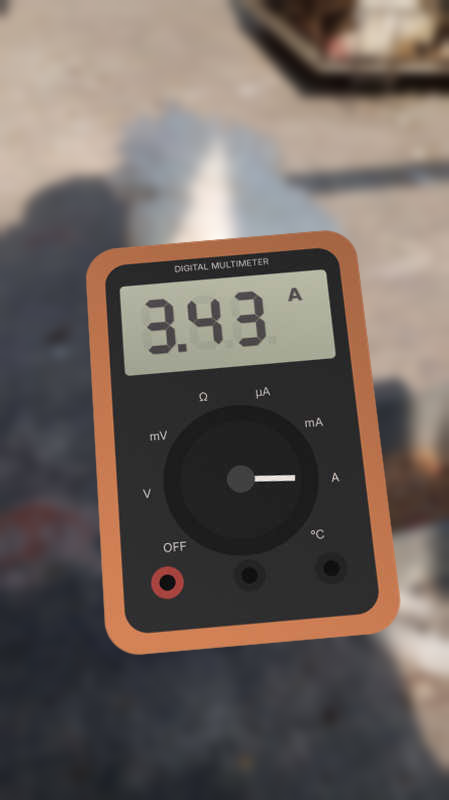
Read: 3.43; A
